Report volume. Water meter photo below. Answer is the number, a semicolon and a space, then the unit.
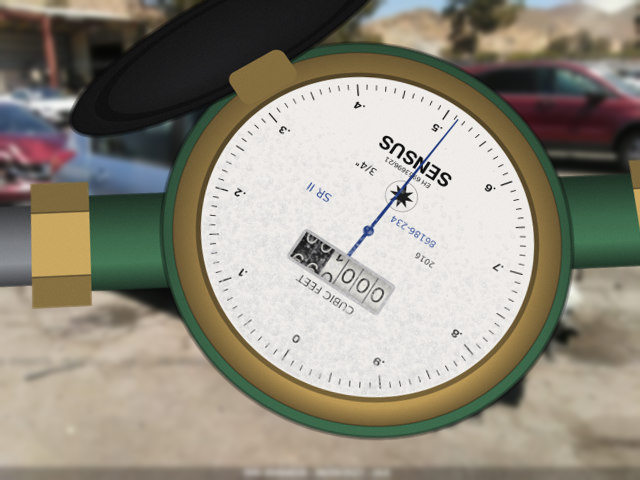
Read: 99.51; ft³
